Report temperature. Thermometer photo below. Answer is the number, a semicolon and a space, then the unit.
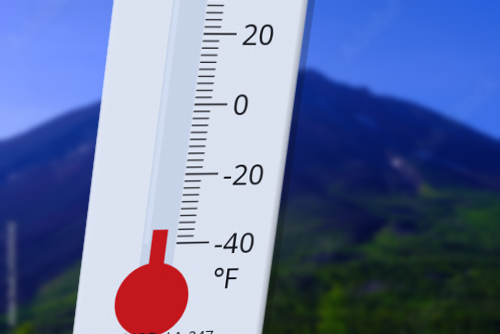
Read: -36; °F
